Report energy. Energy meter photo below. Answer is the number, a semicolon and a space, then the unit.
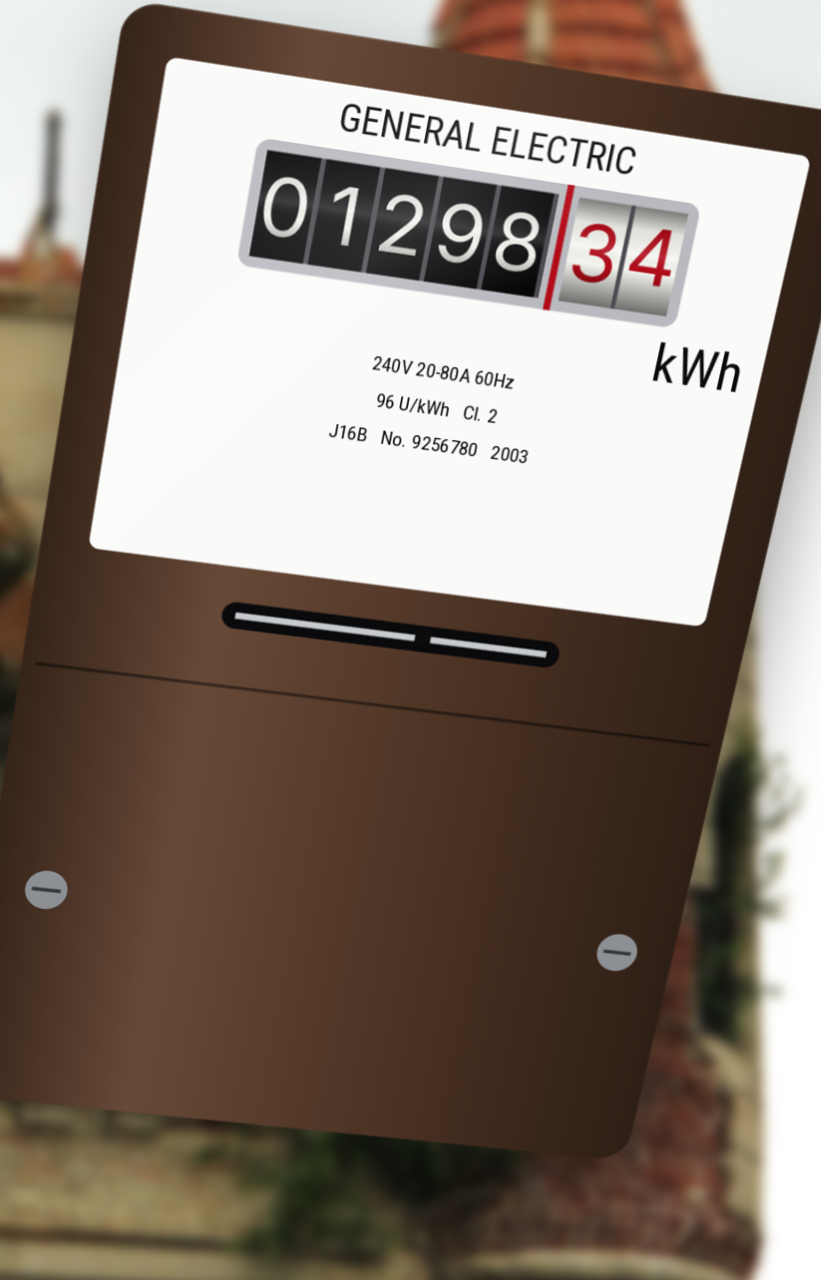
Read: 1298.34; kWh
